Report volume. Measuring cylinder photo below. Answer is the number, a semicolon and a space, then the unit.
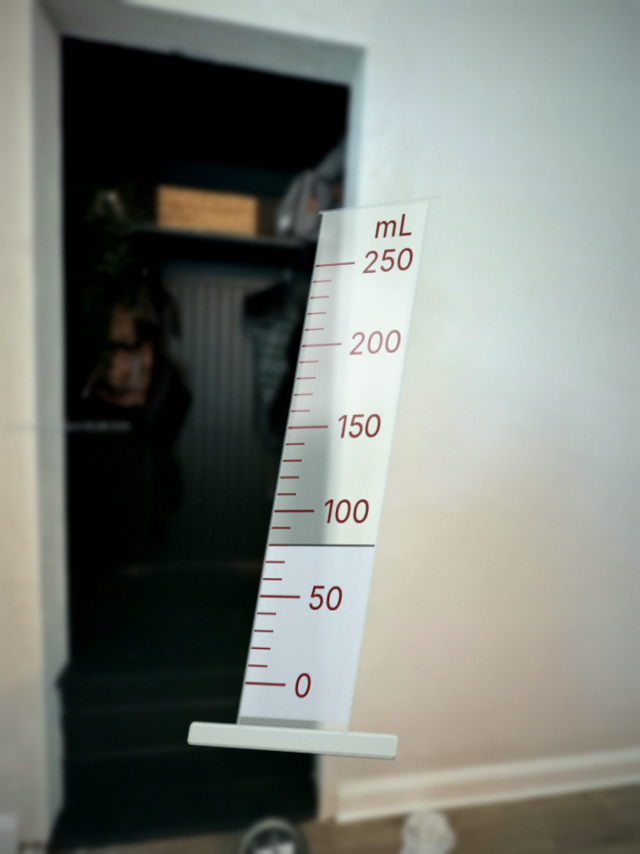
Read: 80; mL
